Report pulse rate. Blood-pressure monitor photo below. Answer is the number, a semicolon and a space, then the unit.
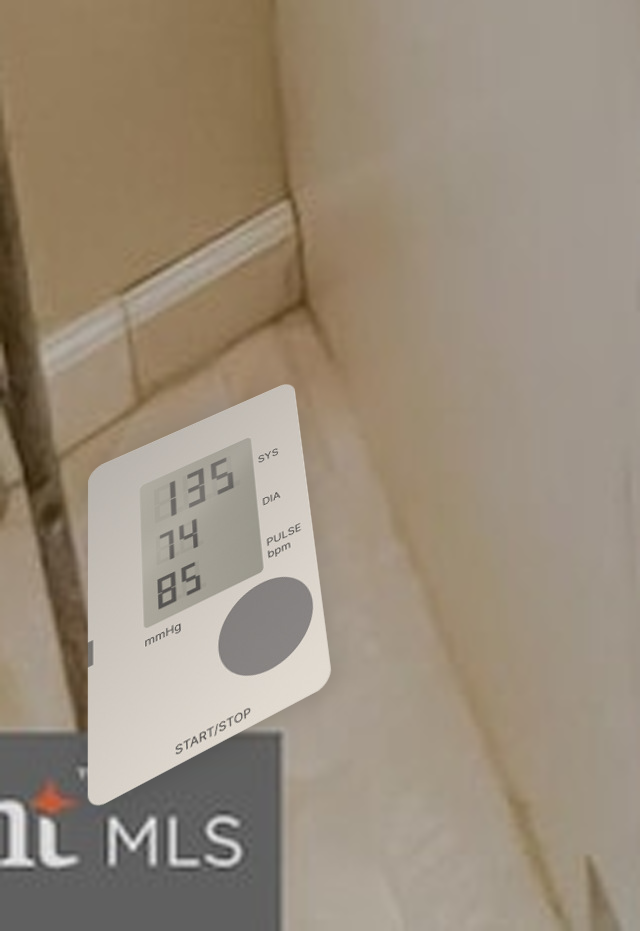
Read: 85; bpm
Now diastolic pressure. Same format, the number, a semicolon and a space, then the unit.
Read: 74; mmHg
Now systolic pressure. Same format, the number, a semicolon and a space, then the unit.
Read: 135; mmHg
